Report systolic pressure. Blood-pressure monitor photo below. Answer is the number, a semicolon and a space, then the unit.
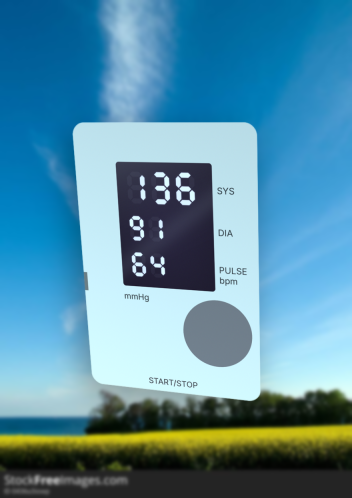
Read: 136; mmHg
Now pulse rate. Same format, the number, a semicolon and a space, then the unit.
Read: 64; bpm
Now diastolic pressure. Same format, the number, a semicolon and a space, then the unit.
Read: 91; mmHg
